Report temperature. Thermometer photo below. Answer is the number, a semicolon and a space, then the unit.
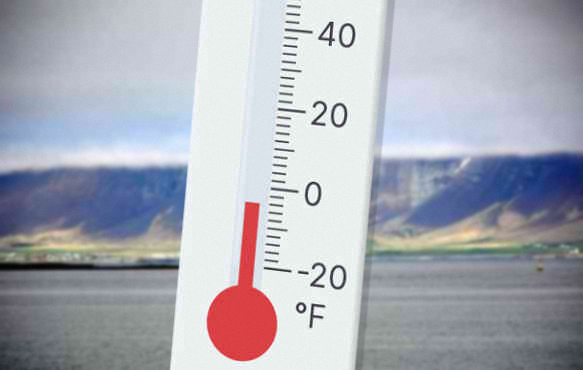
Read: -4; °F
